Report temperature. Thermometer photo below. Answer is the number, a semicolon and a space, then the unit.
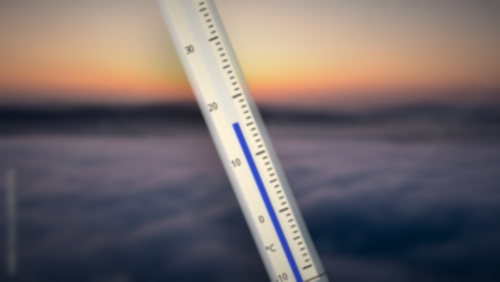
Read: 16; °C
